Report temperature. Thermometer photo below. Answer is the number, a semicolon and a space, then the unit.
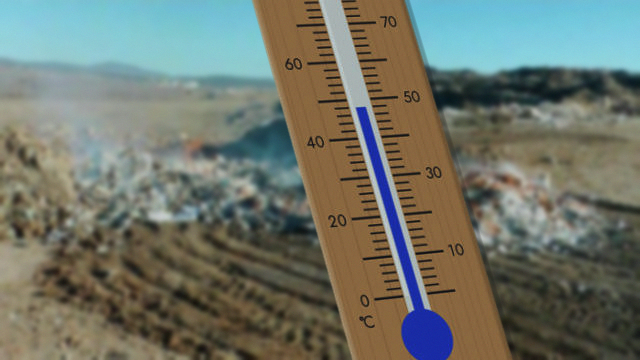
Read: 48; °C
